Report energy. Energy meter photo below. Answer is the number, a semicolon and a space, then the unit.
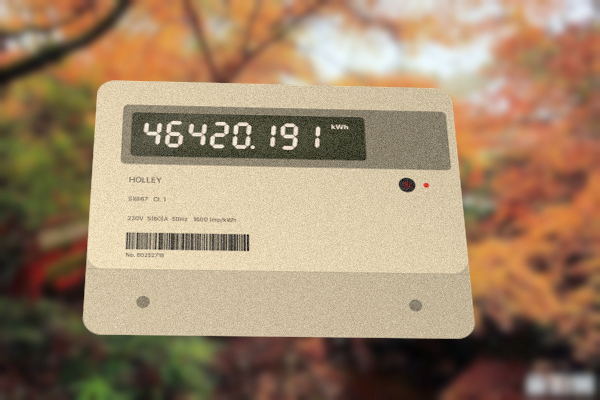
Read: 46420.191; kWh
